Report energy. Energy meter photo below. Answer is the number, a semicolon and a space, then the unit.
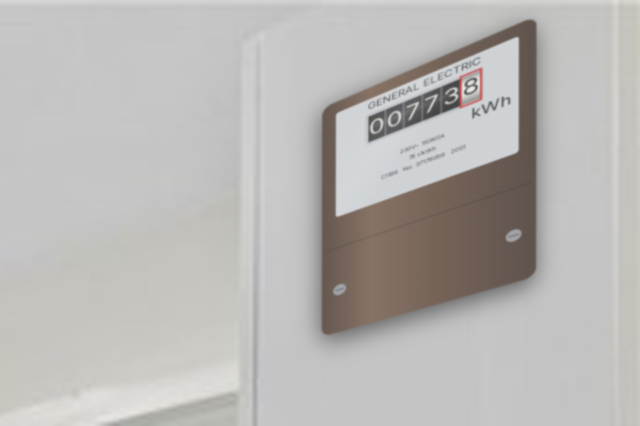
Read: 773.8; kWh
